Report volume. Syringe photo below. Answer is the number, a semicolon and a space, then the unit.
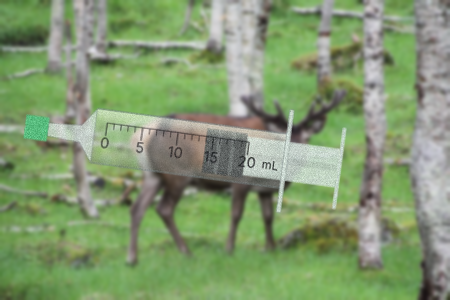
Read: 14; mL
